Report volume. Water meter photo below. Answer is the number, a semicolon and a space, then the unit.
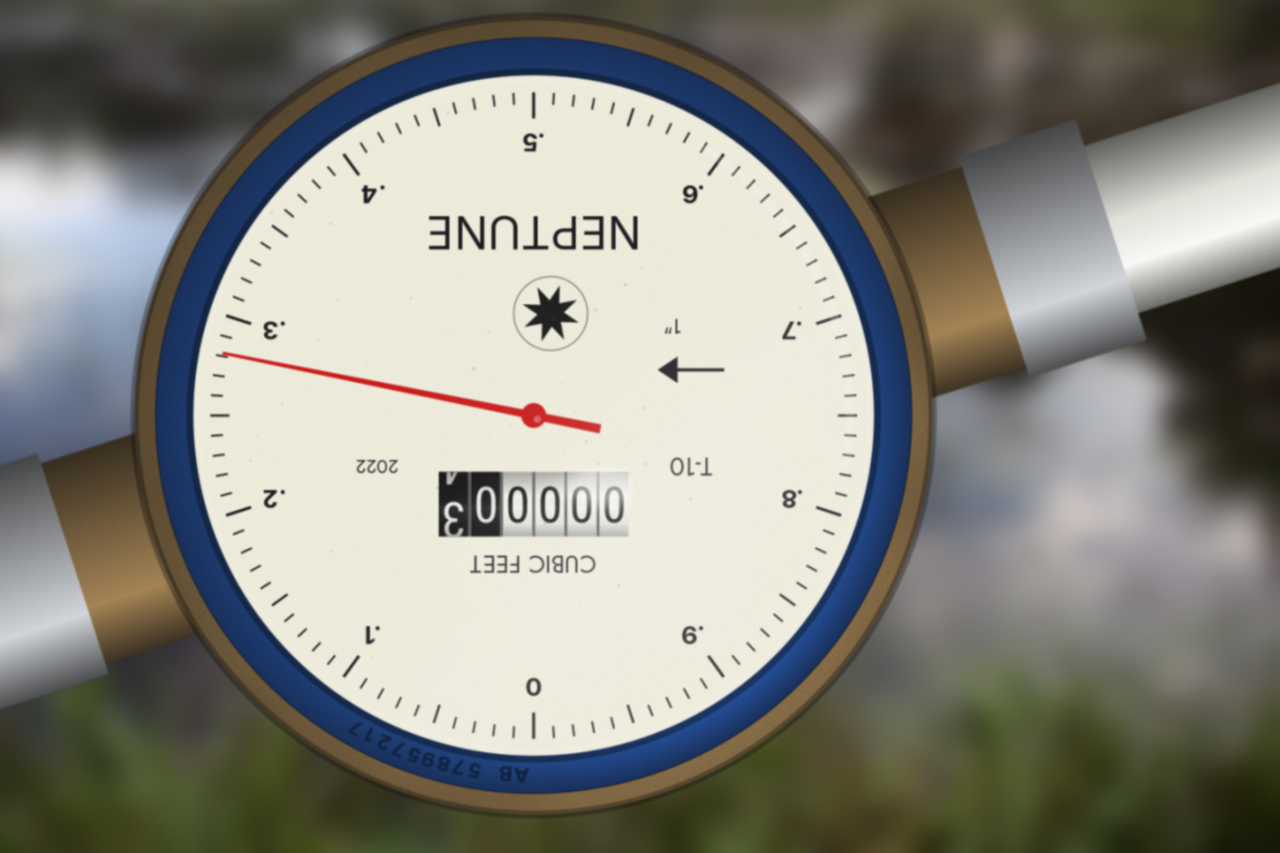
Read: 3.28; ft³
